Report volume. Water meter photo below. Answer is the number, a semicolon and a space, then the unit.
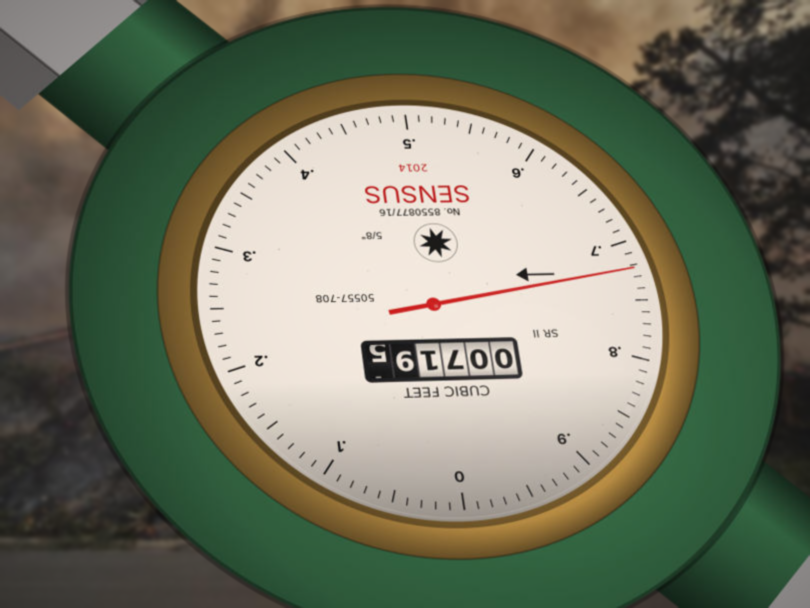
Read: 7194.72; ft³
